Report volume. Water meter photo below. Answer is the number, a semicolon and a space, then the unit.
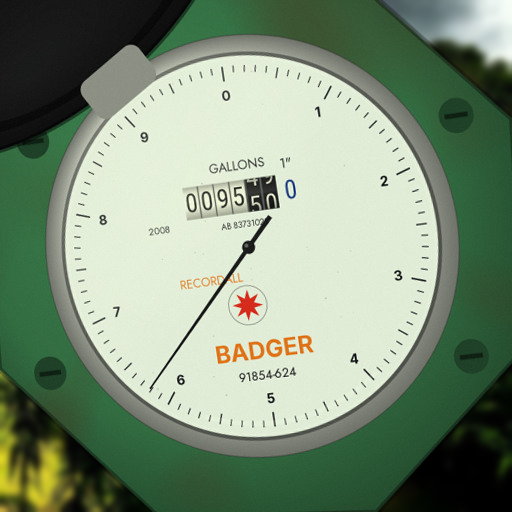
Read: 95496.2; gal
